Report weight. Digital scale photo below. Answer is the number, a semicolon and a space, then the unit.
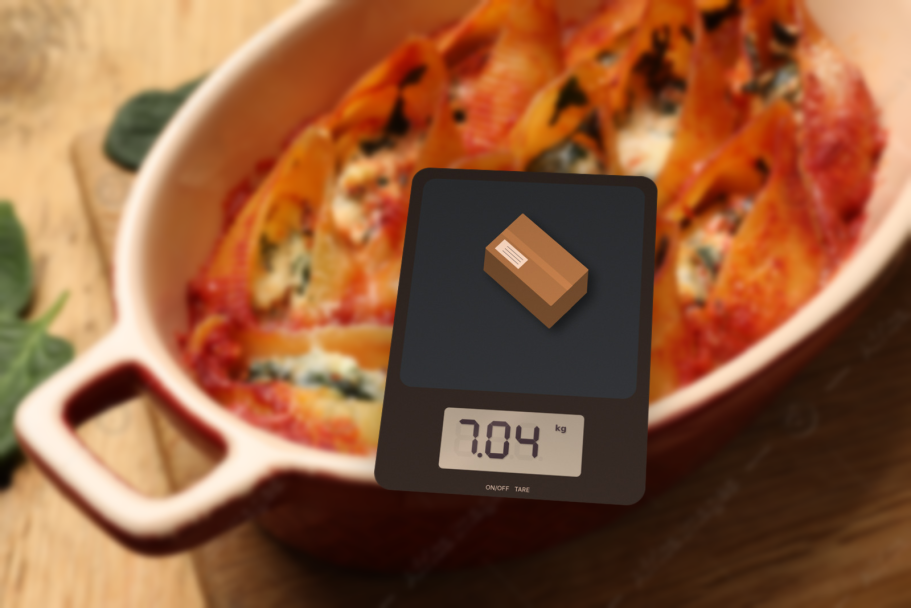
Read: 7.04; kg
